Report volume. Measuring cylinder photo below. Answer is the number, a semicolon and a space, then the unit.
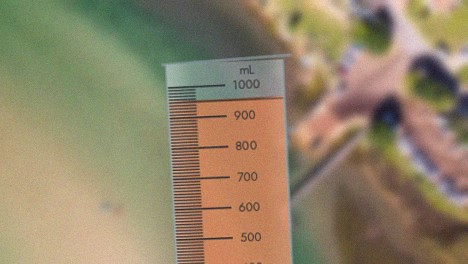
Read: 950; mL
